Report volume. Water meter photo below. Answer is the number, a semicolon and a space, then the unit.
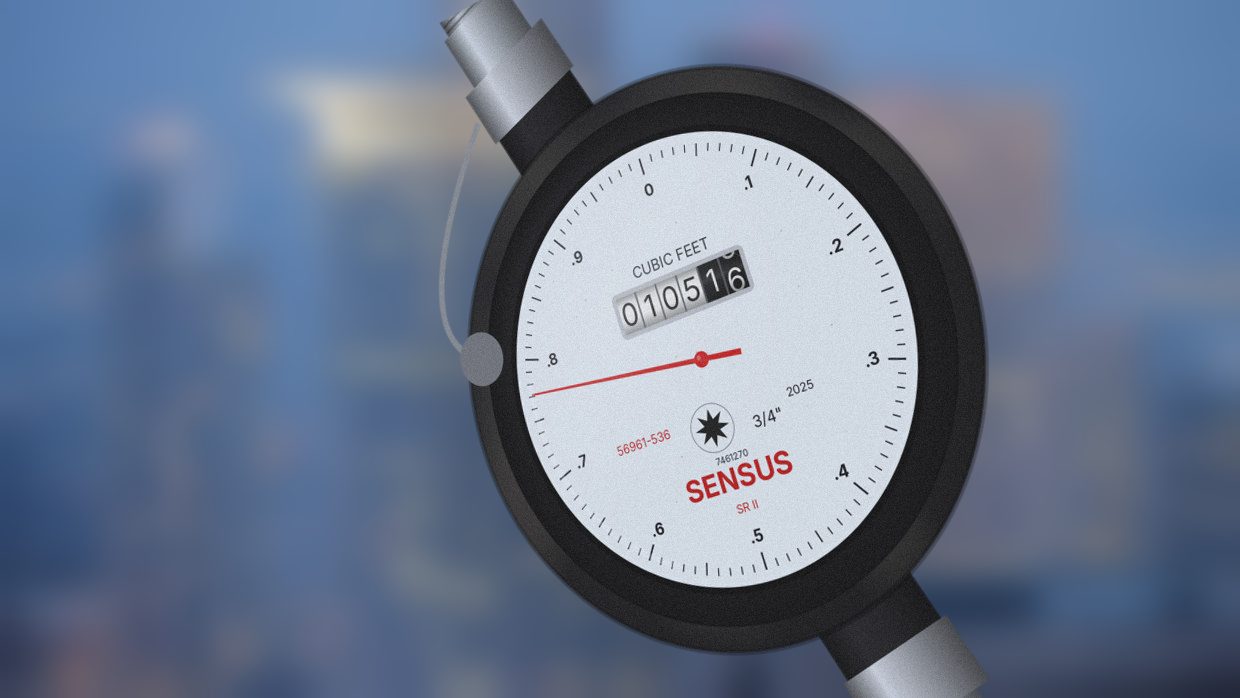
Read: 10515.77; ft³
